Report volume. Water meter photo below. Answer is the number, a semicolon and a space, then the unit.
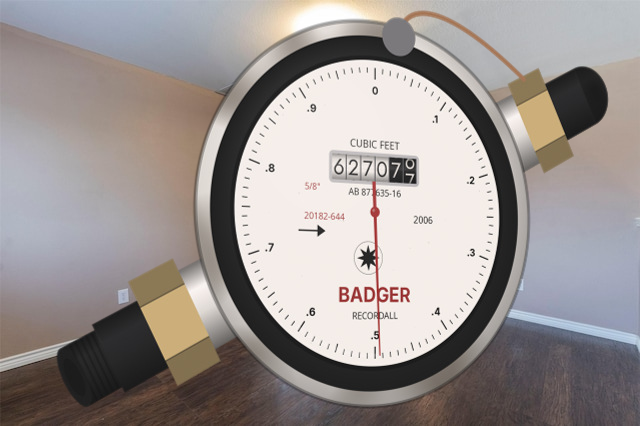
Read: 627076.49; ft³
